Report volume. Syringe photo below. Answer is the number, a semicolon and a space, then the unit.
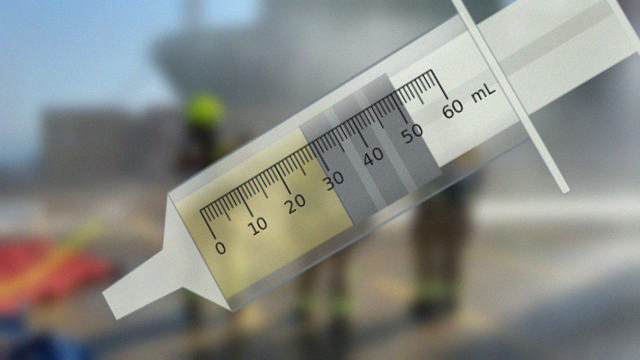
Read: 29; mL
